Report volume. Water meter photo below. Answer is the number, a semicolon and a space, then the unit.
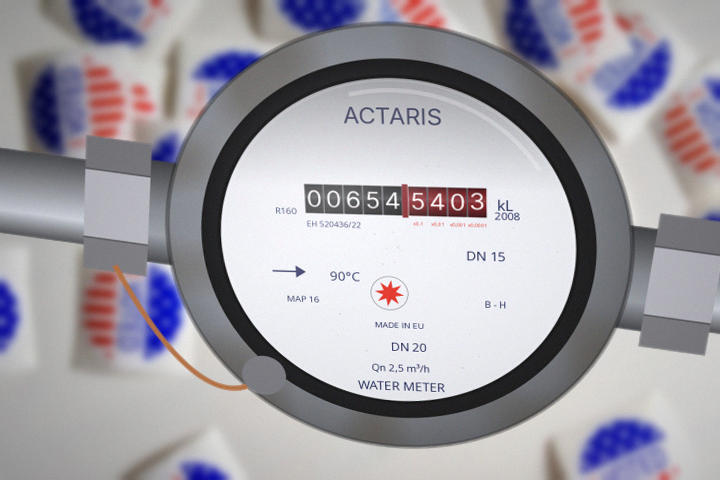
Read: 654.5403; kL
